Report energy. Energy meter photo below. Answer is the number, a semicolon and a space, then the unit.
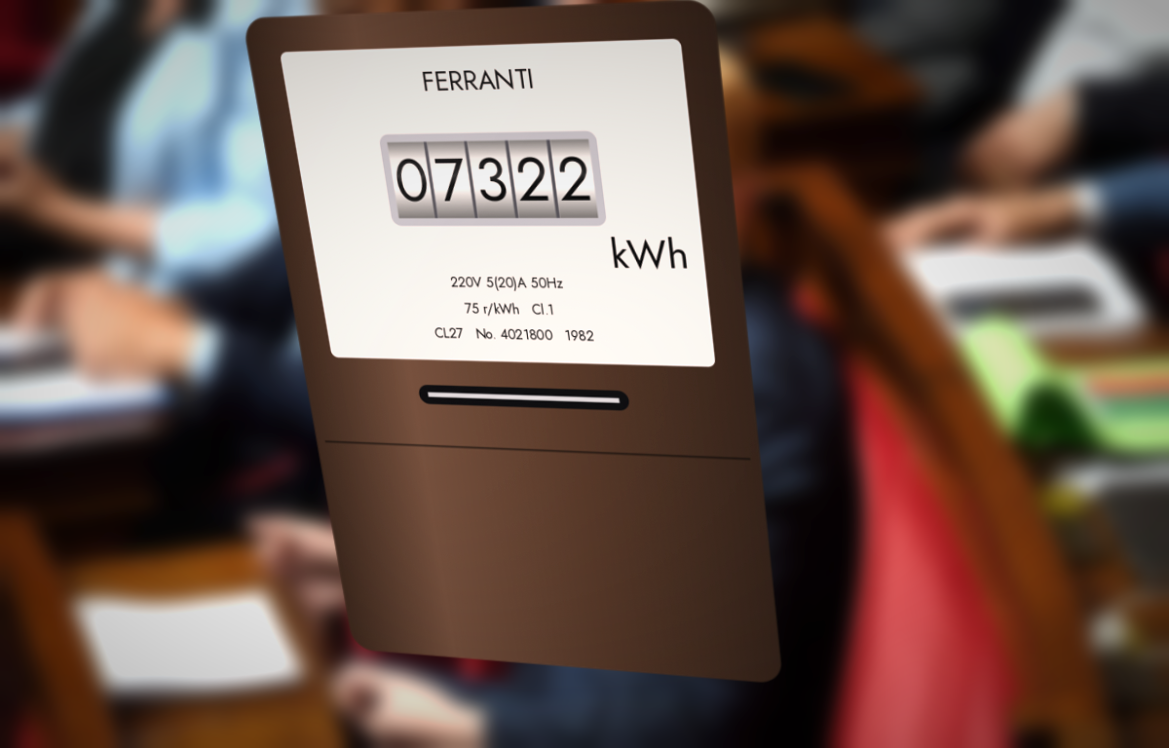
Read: 7322; kWh
